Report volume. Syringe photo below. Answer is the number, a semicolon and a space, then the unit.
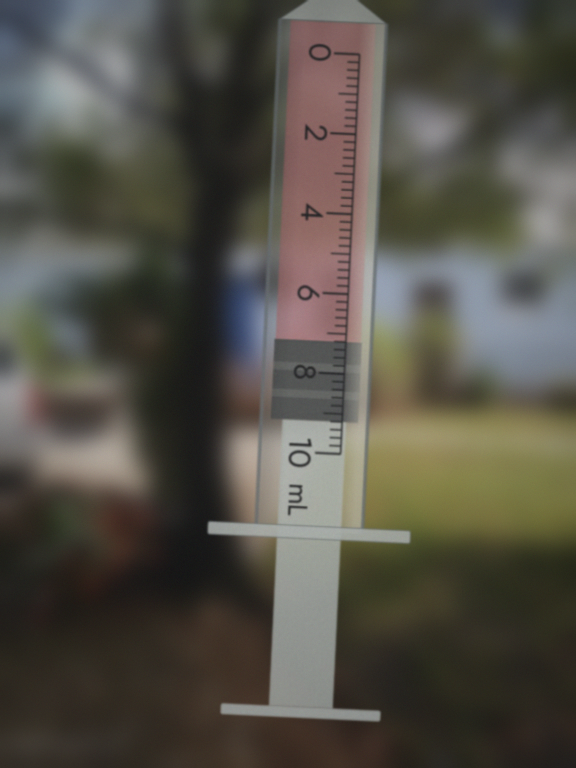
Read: 7.2; mL
